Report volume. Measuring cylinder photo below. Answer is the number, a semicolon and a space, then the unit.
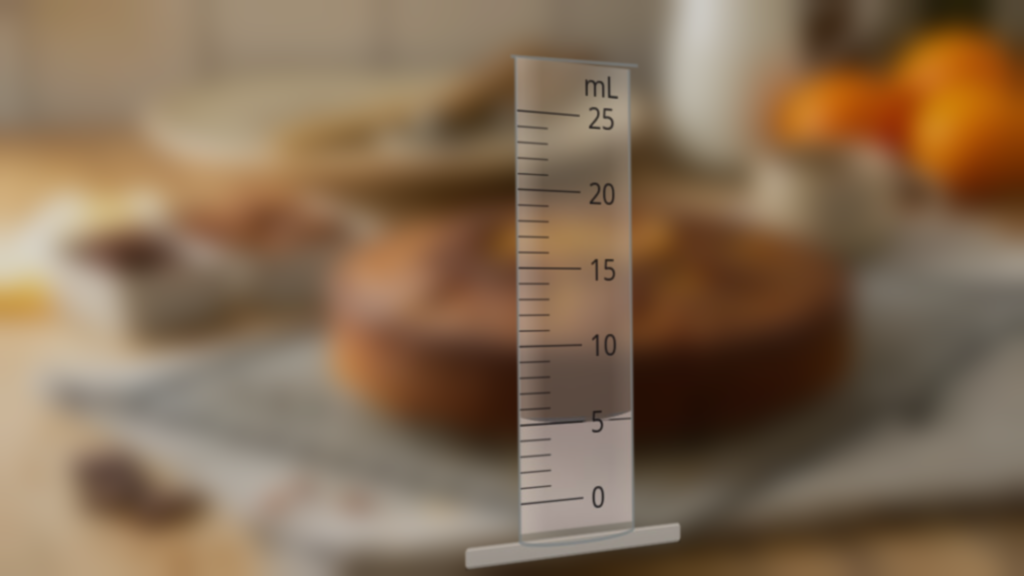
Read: 5; mL
